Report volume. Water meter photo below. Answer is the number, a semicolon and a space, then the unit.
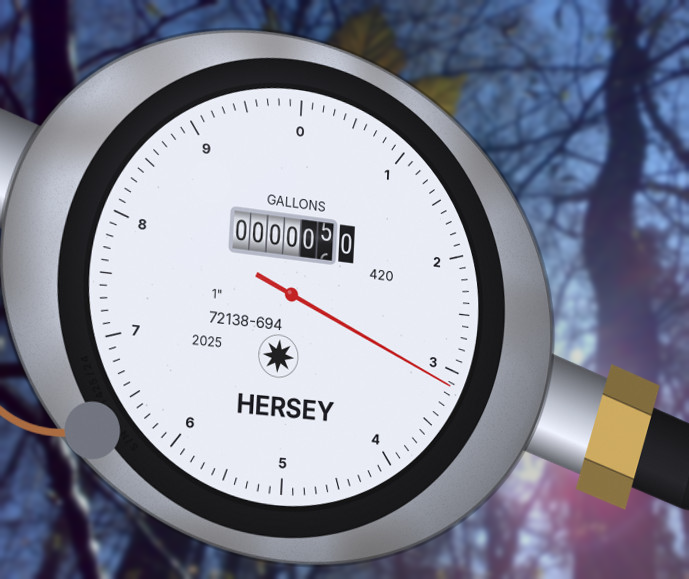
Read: 53.1; gal
